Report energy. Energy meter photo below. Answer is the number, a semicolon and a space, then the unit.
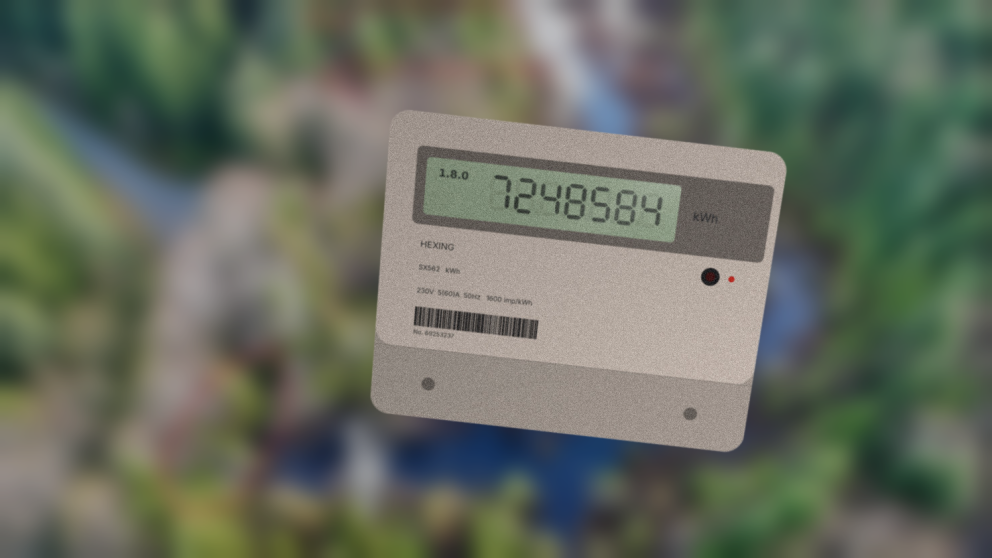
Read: 7248584; kWh
